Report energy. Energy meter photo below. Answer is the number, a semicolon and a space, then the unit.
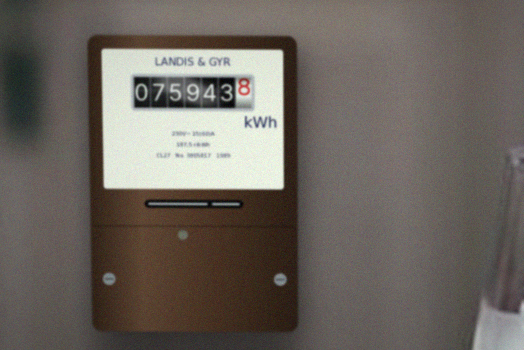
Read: 75943.8; kWh
